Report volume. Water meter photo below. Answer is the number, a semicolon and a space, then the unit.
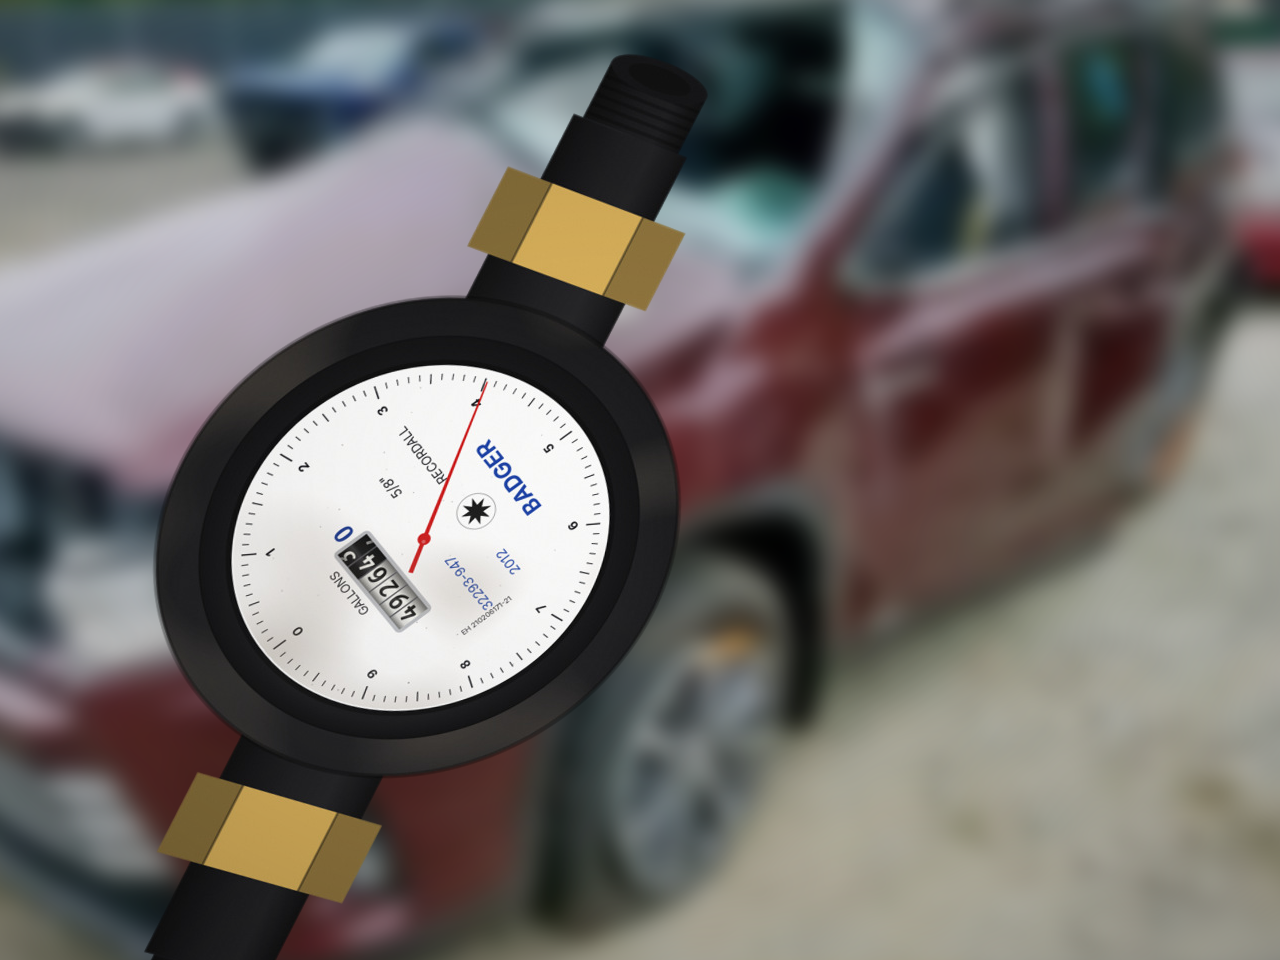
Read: 4926434.0; gal
